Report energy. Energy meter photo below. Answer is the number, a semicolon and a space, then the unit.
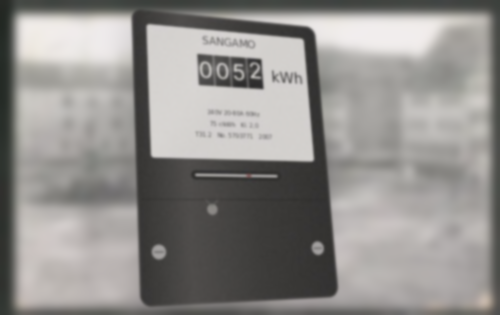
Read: 52; kWh
